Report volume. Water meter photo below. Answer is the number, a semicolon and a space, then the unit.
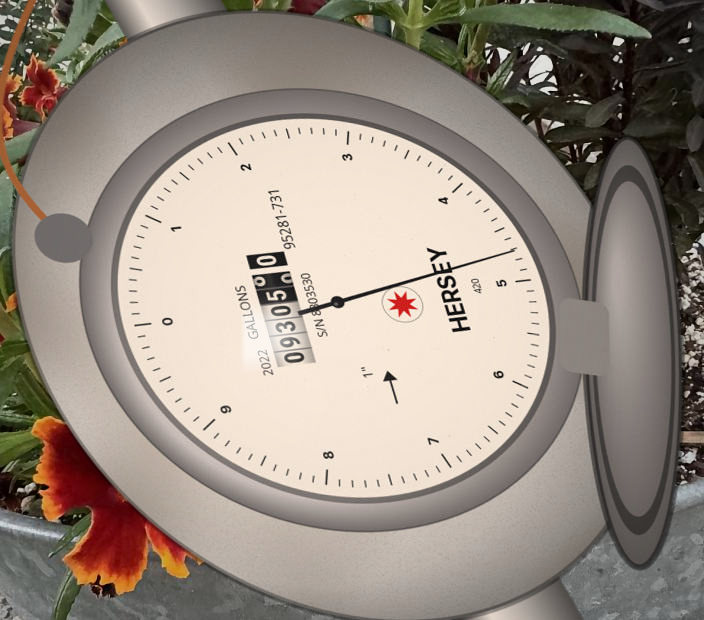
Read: 930584.7; gal
